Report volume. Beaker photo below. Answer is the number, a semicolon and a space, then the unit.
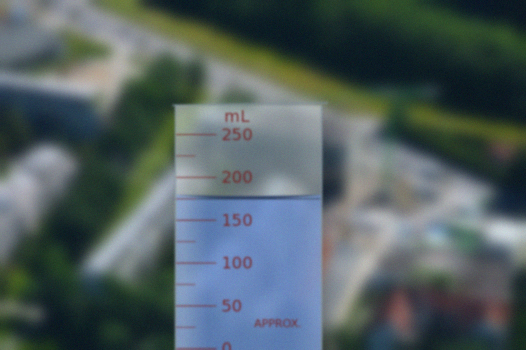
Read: 175; mL
